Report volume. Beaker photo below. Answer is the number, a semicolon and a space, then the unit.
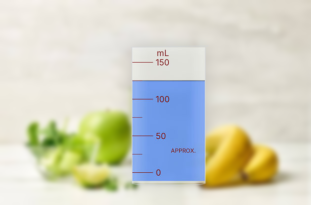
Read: 125; mL
